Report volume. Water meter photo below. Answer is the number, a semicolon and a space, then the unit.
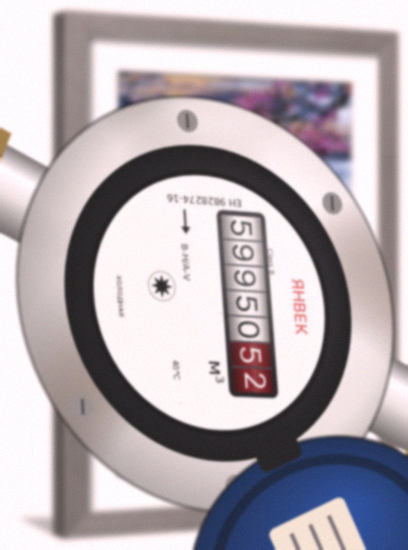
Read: 59950.52; m³
